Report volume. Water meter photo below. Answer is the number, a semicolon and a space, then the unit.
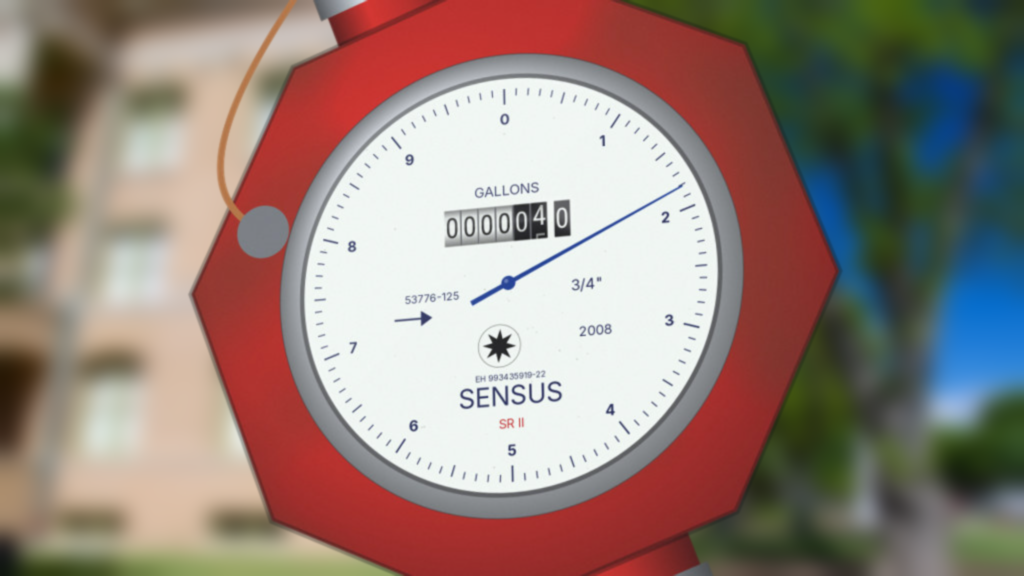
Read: 41.8; gal
